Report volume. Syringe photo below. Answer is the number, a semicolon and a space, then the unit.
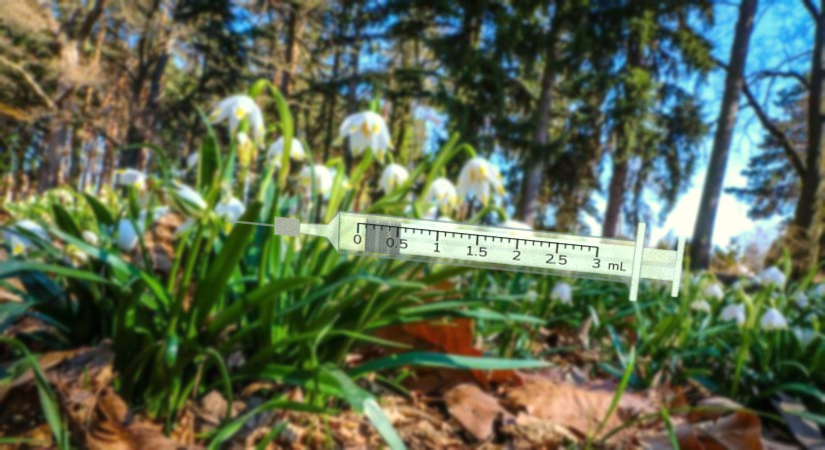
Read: 0.1; mL
